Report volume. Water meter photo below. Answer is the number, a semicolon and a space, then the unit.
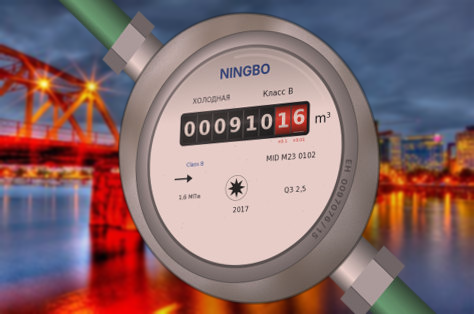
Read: 910.16; m³
